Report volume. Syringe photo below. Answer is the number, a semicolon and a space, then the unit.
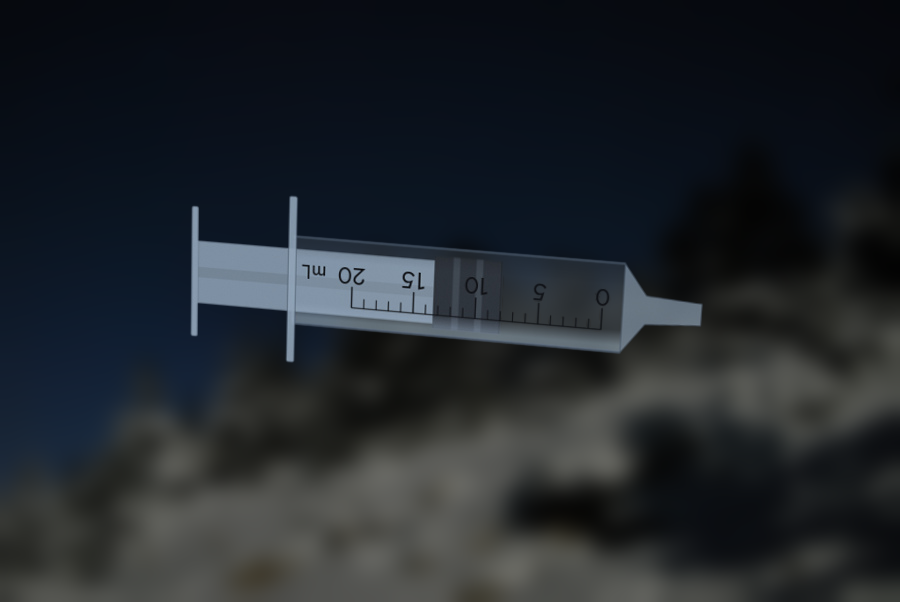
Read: 8; mL
